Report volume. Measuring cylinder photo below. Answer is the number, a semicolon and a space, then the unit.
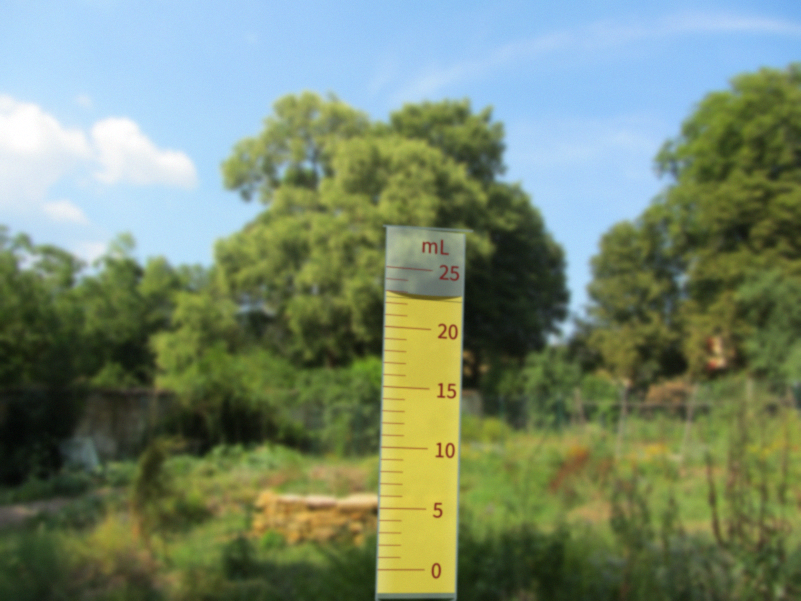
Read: 22.5; mL
